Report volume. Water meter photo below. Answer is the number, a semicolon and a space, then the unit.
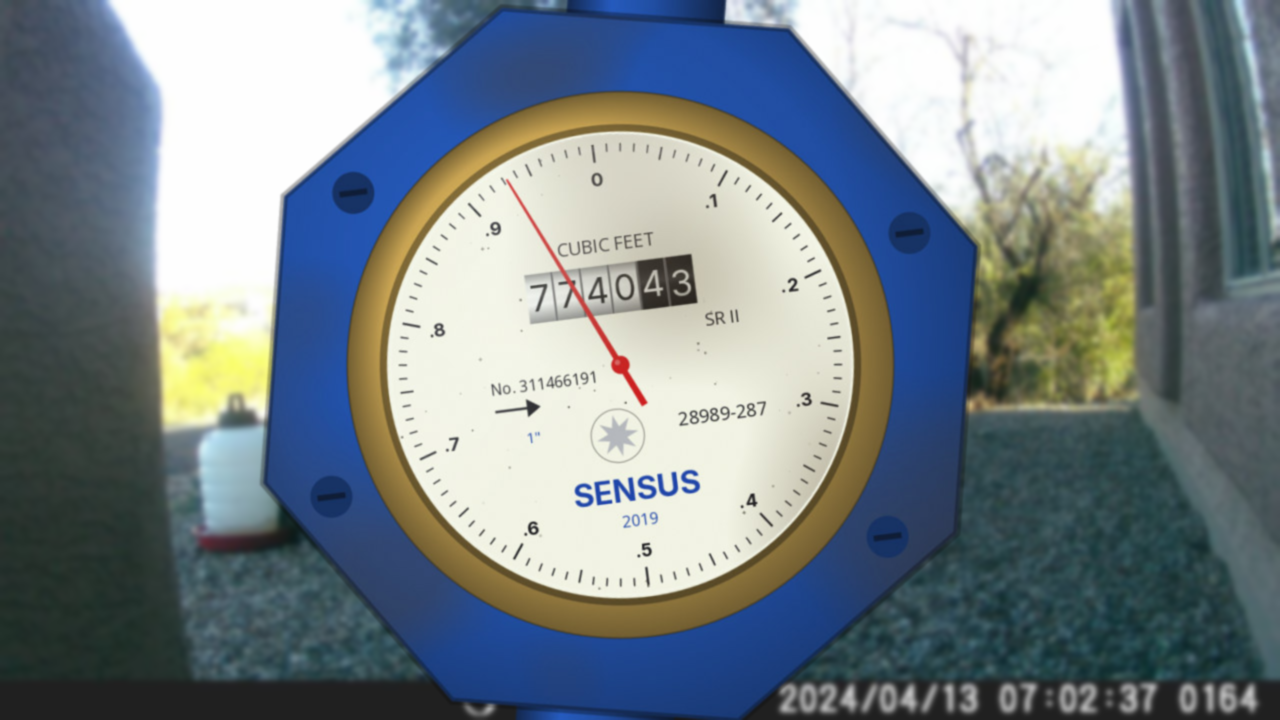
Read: 774042.93; ft³
